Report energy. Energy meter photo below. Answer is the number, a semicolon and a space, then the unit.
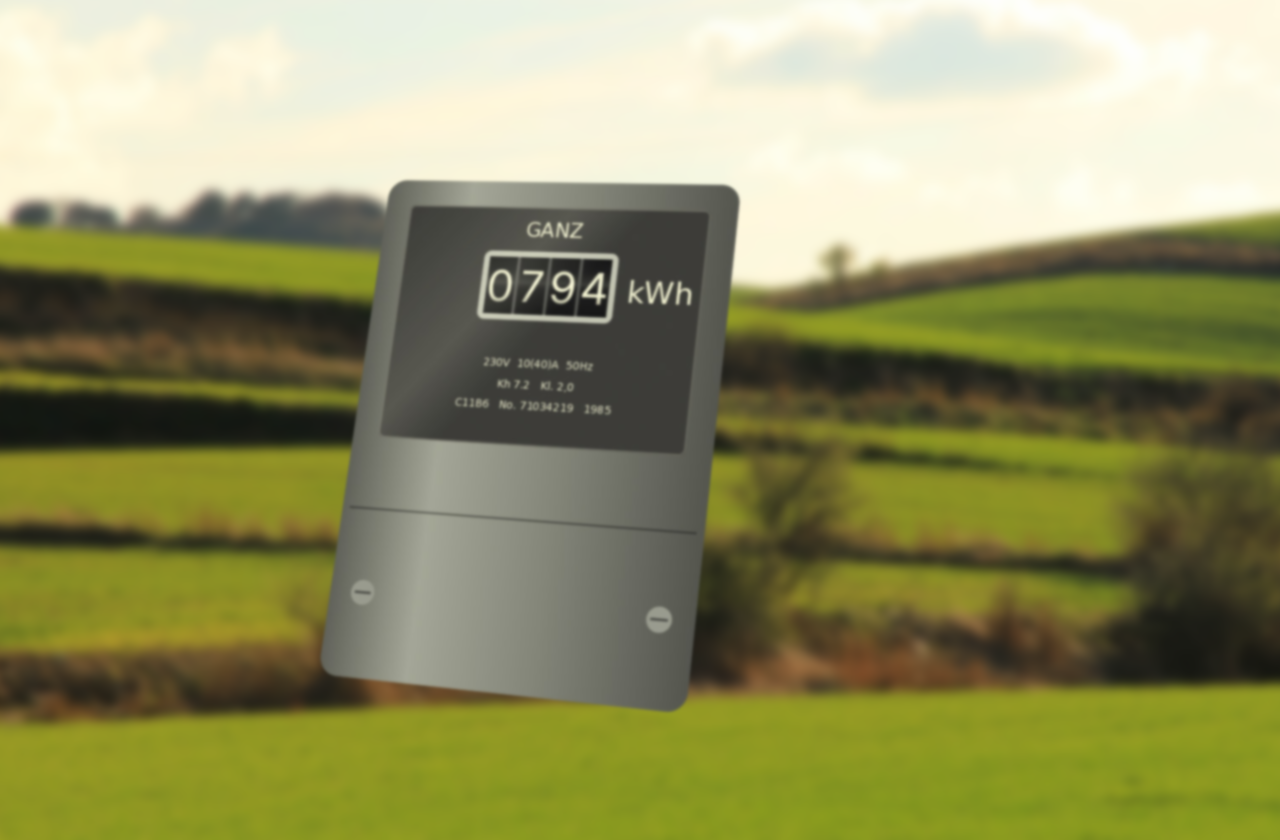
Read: 794; kWh
